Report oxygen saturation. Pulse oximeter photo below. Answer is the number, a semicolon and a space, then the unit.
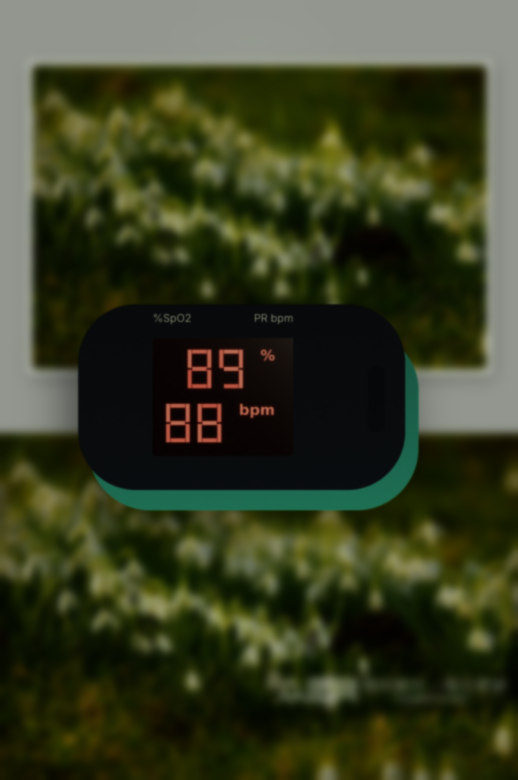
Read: 89; %
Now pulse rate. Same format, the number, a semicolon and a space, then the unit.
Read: 88; bpm
